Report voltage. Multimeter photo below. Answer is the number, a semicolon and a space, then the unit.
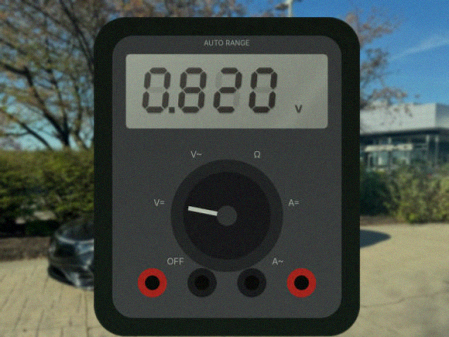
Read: 0.820; V
